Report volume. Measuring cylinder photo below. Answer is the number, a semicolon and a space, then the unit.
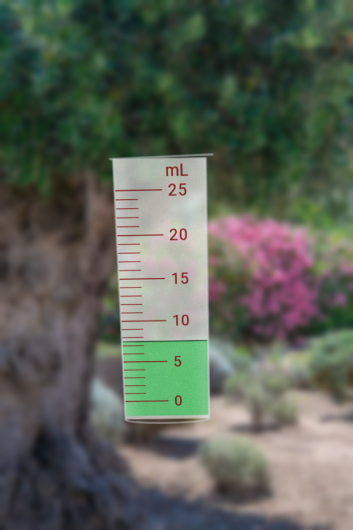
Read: 7.5; mL
